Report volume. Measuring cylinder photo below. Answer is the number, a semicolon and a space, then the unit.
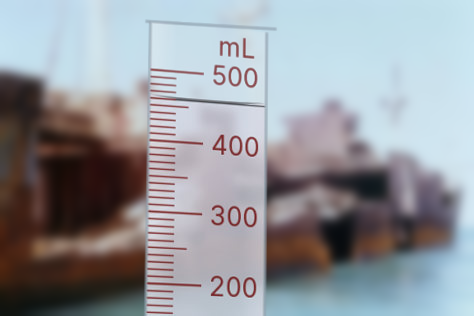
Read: 460; mL
